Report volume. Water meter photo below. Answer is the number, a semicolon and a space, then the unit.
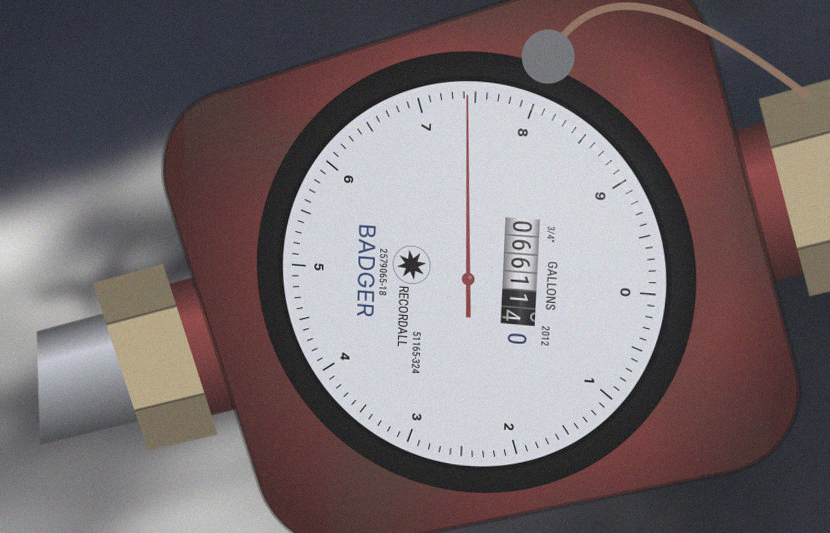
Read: 661137.4; gal
